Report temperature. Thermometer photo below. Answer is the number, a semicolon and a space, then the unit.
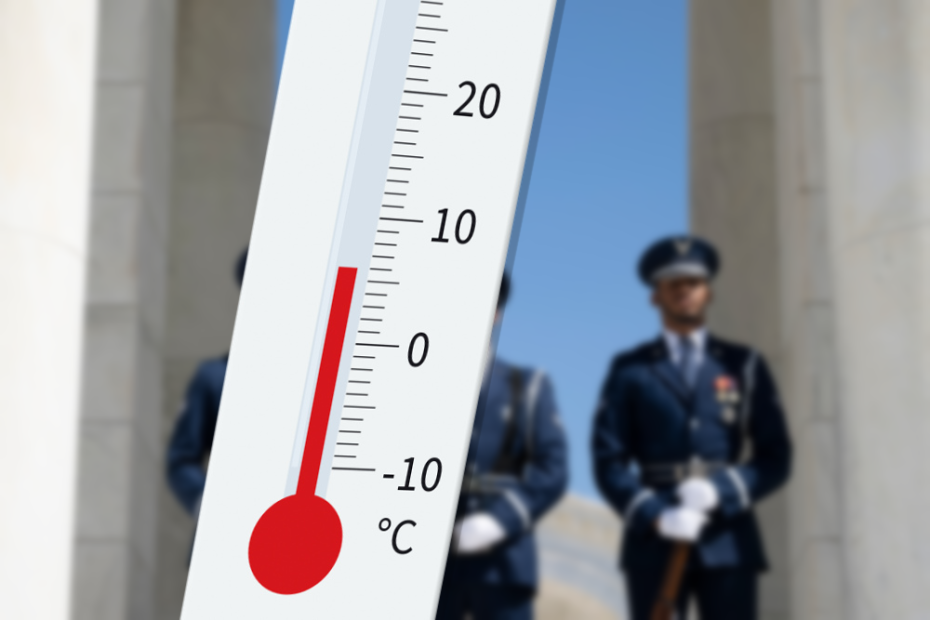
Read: 6; °C
